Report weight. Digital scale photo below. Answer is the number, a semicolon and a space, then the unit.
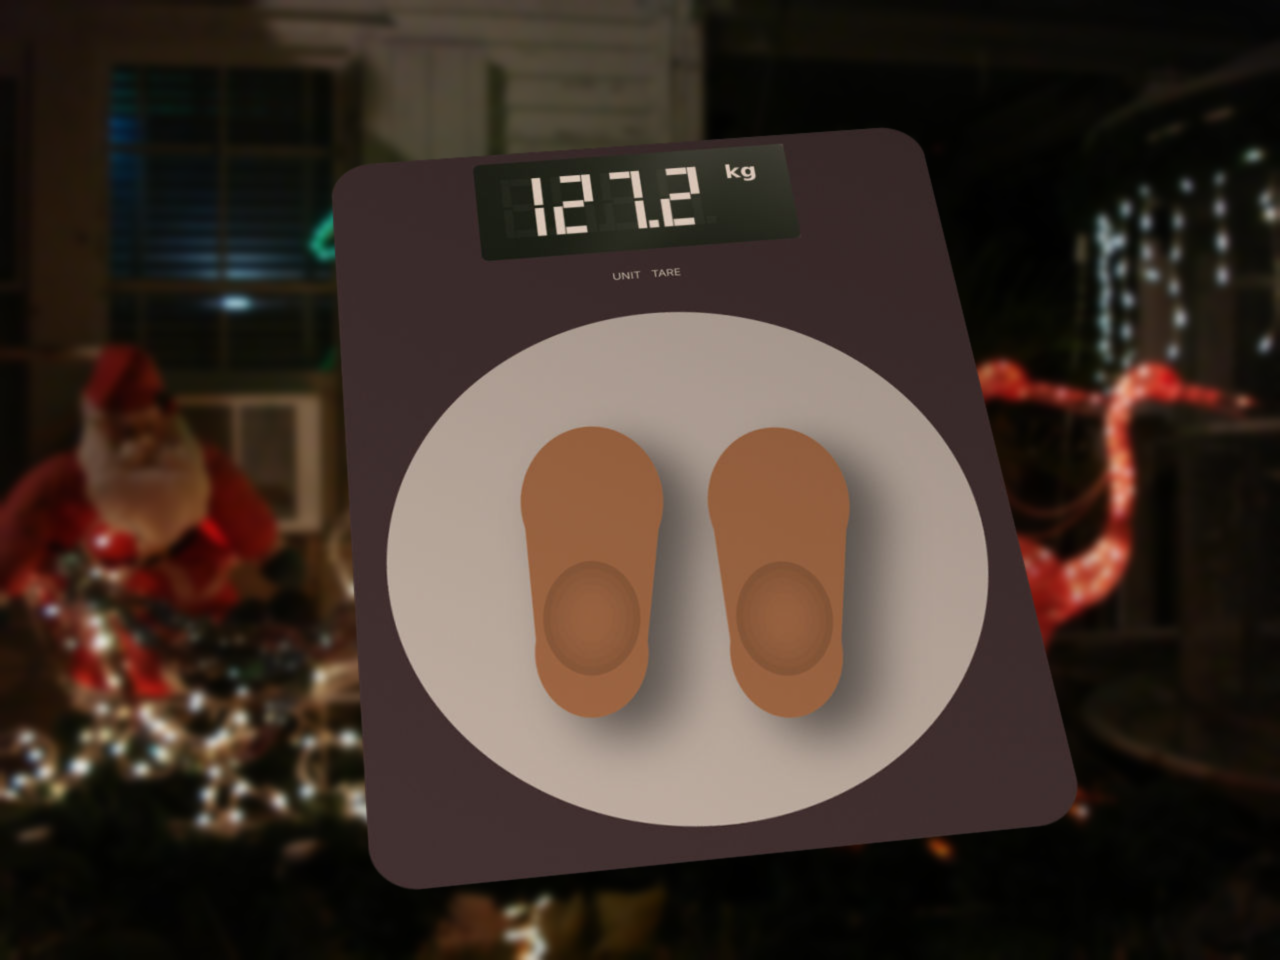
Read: 127.2; kg
